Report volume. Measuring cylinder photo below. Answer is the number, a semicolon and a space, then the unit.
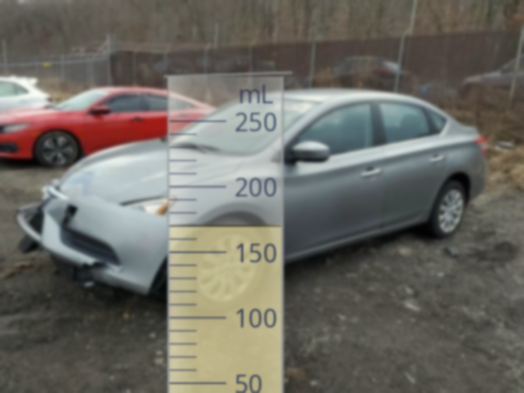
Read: 170; mL
